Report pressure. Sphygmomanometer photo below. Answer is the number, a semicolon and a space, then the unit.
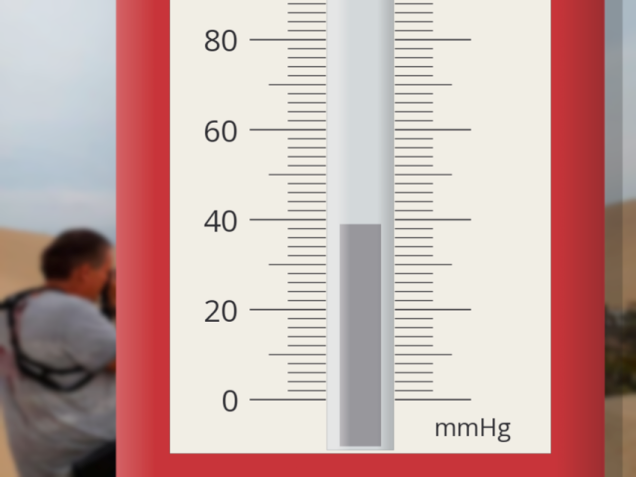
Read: 39; mmHg
